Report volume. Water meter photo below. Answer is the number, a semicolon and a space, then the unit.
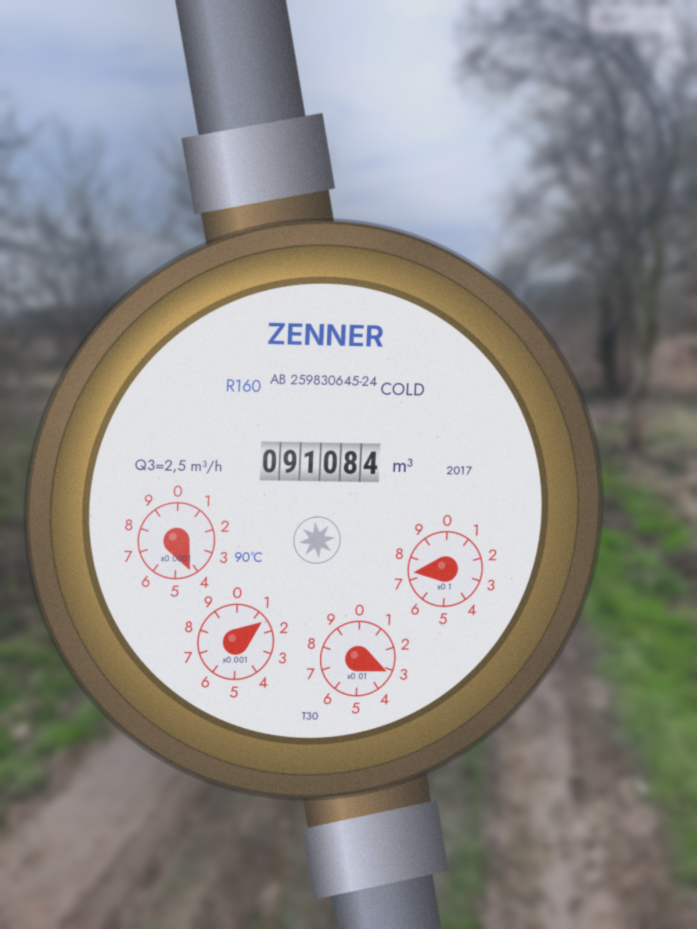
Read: 91084.7314; m³
